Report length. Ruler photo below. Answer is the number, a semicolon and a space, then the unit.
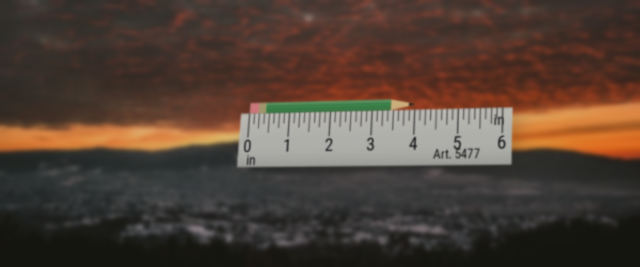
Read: 4; in
